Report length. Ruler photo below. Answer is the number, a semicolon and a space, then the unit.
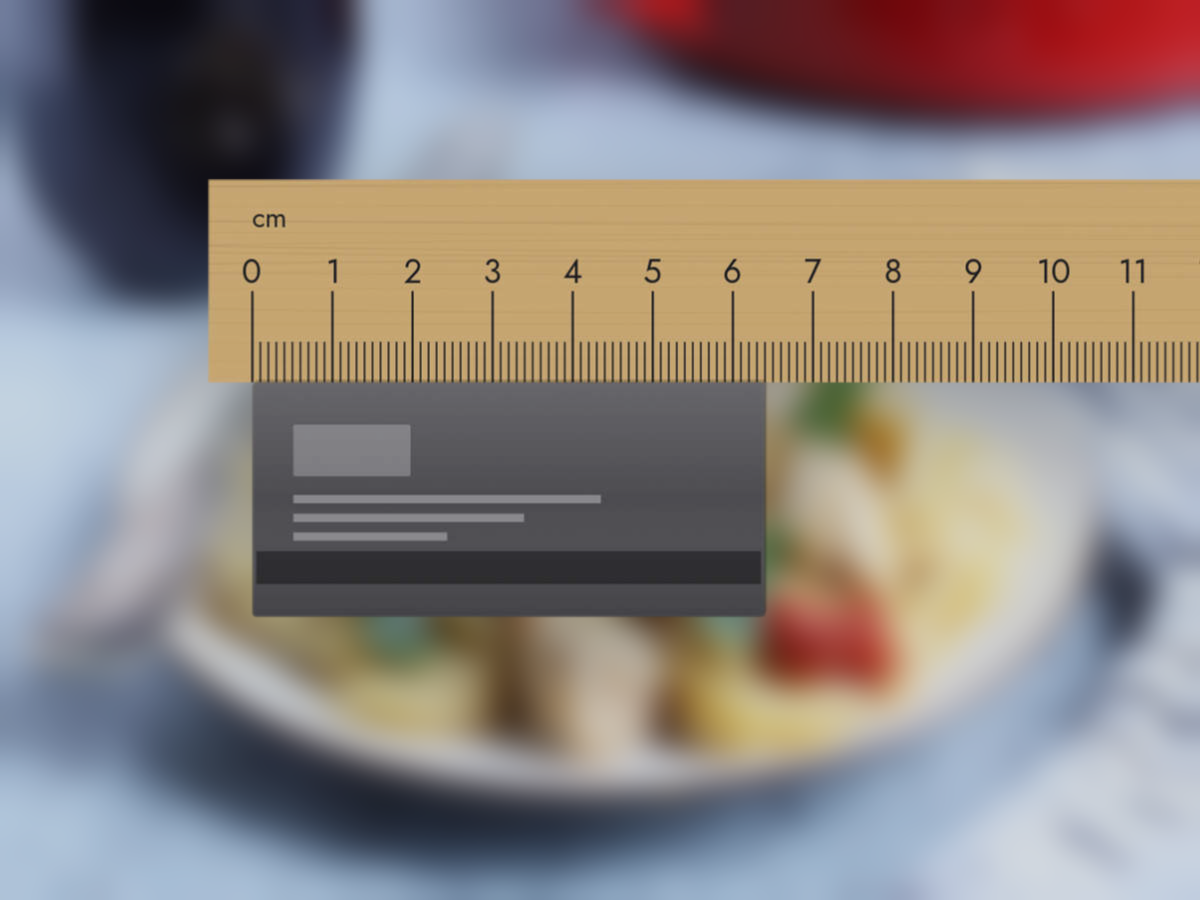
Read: 6.4; cm
